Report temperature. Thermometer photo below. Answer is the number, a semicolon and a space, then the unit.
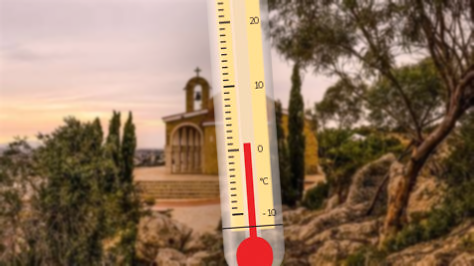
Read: 1; °C
